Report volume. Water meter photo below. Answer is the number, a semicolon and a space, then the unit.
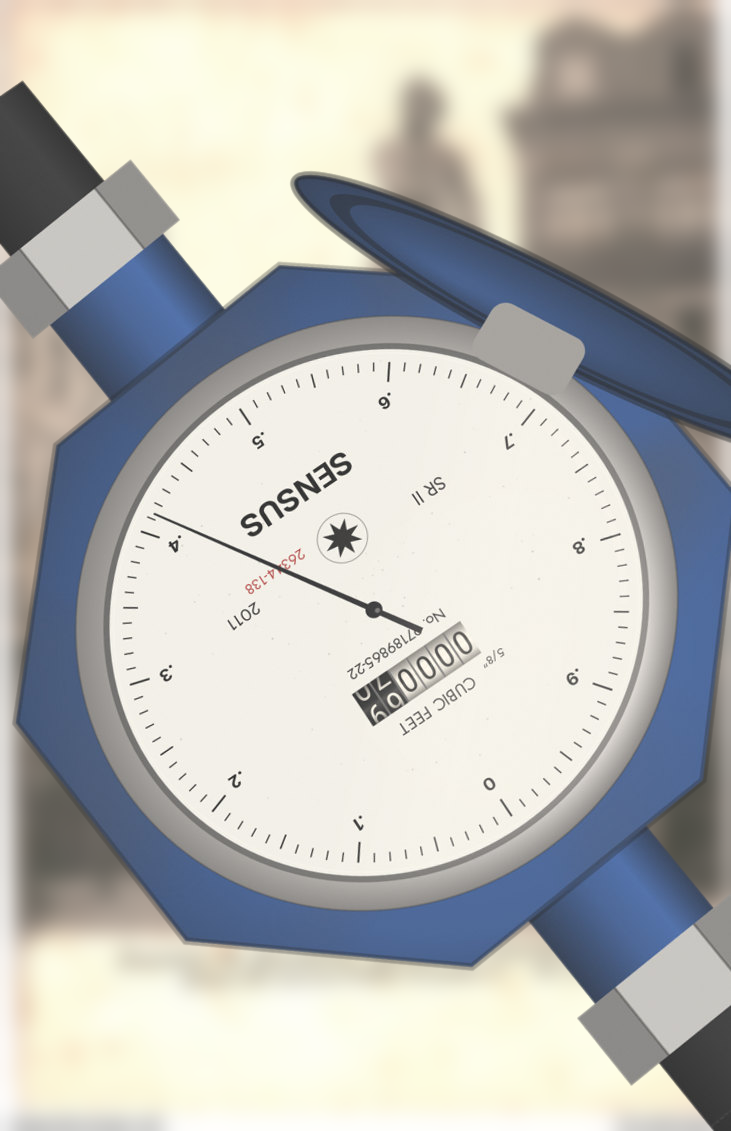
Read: 69.41; ft³
